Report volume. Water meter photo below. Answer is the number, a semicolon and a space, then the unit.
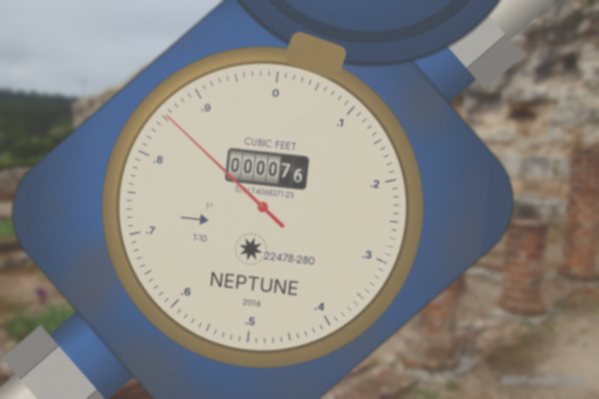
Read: 75.85; ft³
